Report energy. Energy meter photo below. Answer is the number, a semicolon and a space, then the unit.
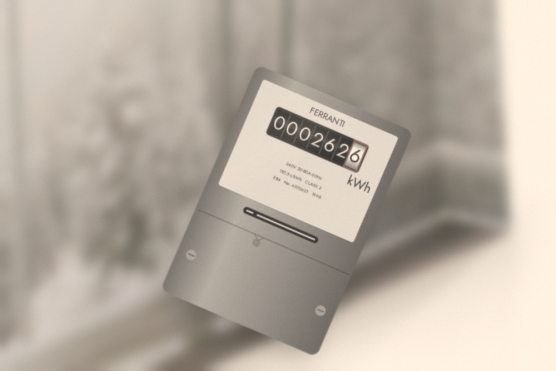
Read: 262.6; kWh
